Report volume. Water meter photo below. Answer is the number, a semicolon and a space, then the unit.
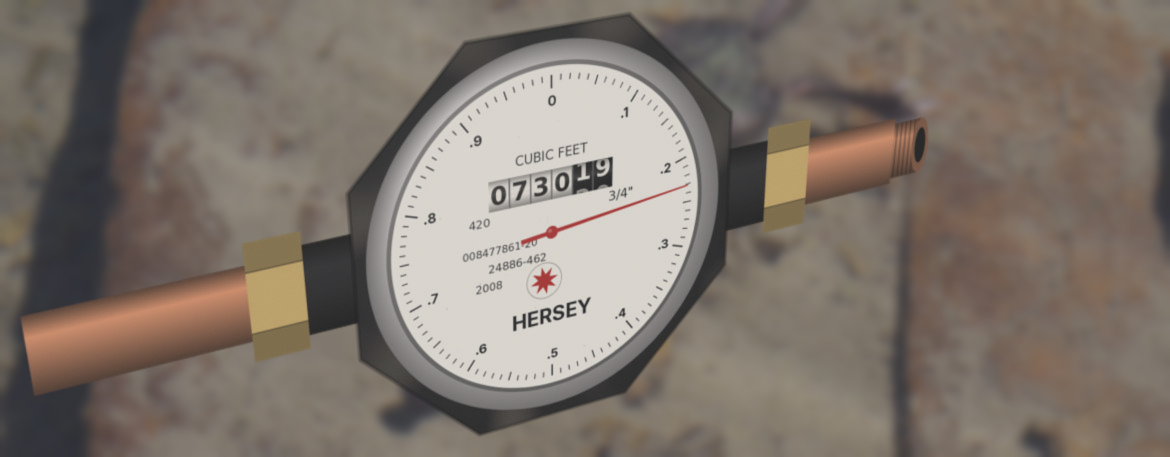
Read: 73019.23; ft³
